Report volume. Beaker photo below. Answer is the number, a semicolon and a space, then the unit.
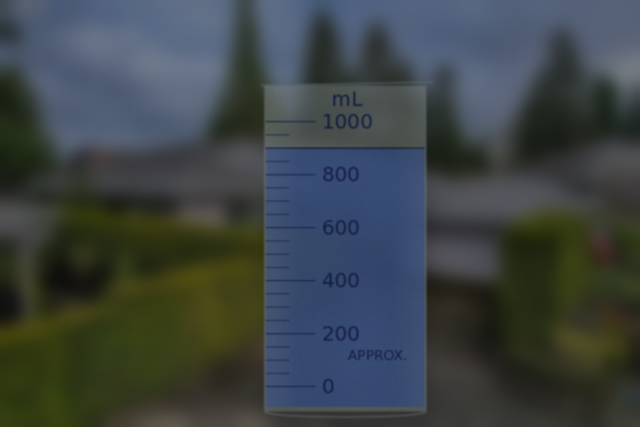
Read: 900; mL
